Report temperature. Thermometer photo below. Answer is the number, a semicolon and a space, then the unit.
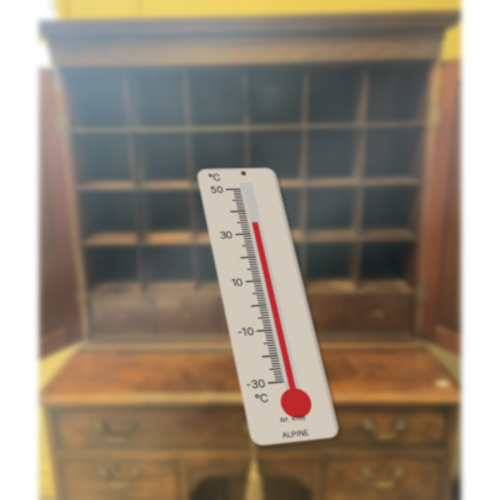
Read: 35; °C
